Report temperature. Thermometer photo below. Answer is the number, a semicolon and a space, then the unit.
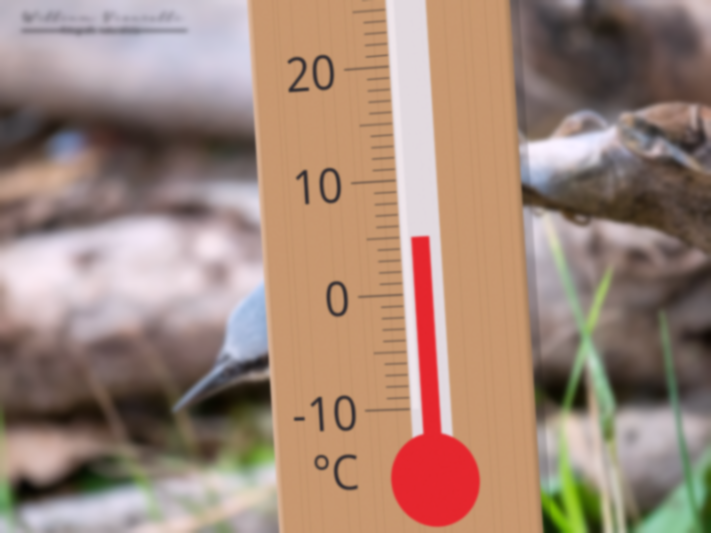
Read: 5; °C
